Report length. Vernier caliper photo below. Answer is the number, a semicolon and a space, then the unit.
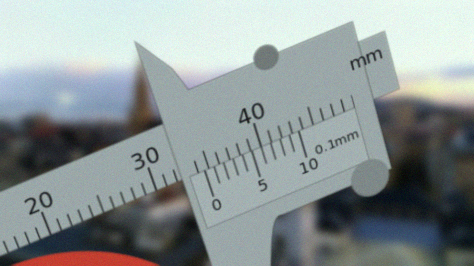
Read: 34.6; mm
